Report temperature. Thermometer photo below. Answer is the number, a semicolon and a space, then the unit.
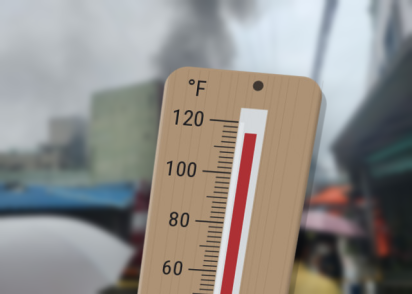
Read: 116; °F
